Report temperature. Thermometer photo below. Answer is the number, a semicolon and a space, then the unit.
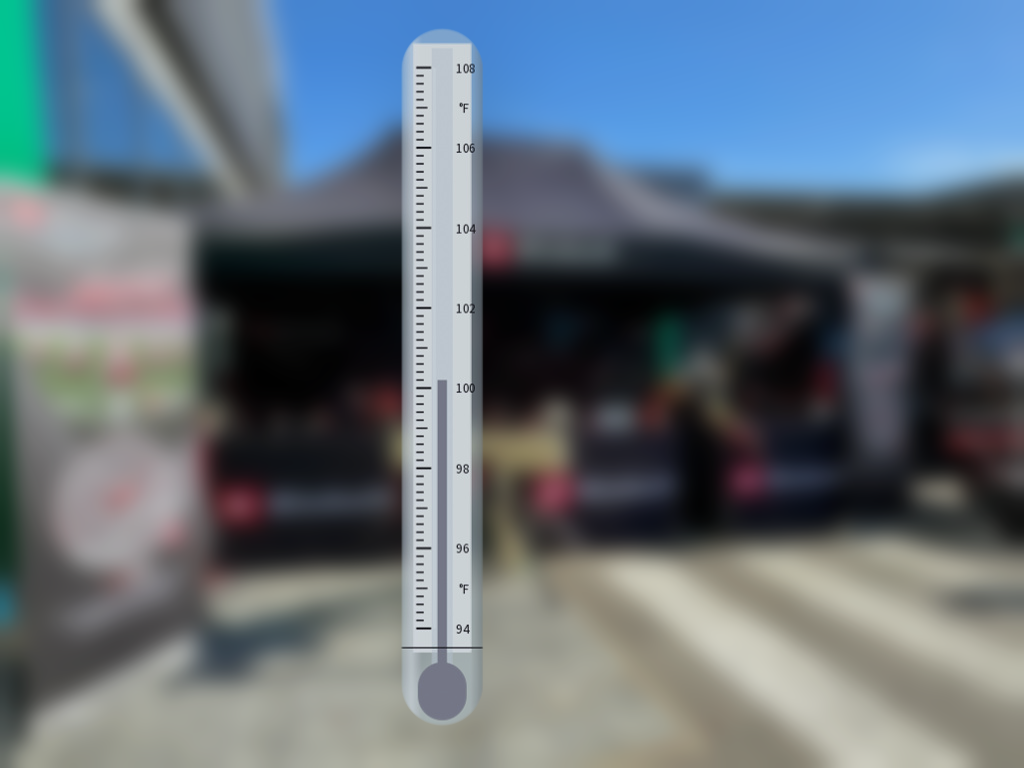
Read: 100.2; °F
